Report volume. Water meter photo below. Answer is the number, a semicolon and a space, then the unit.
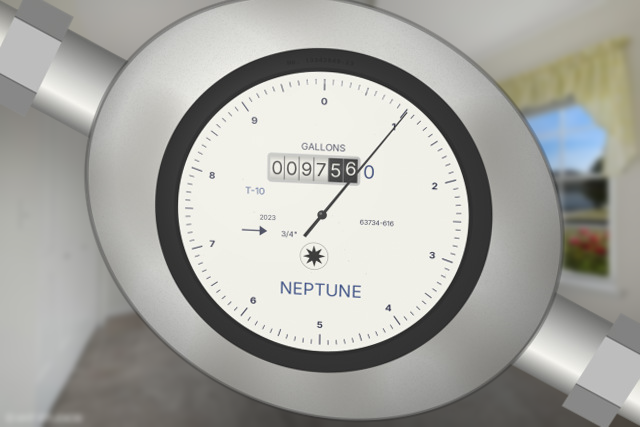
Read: 97561.0; gal
